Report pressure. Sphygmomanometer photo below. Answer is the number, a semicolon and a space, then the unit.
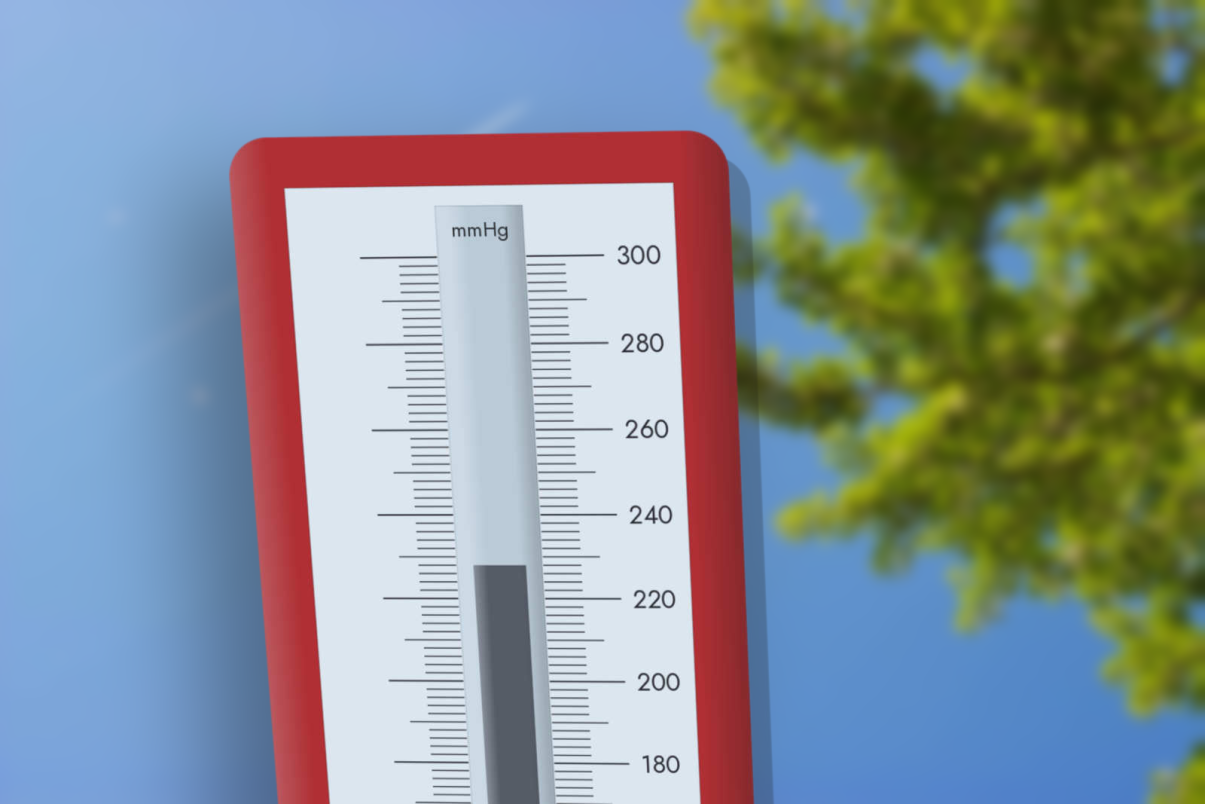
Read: 228; mmHg
